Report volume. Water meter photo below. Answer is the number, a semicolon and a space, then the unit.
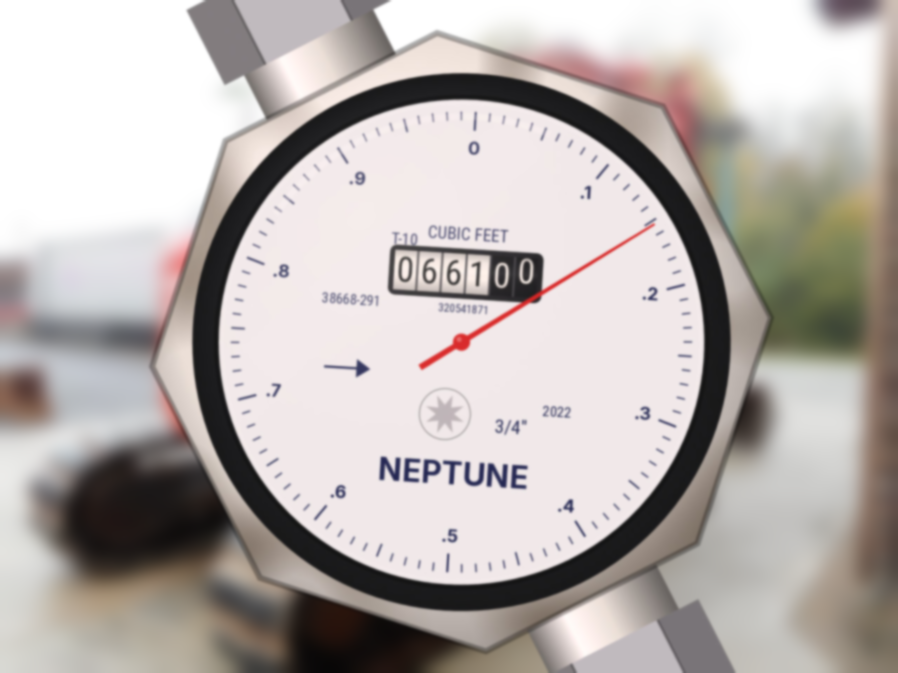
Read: 66100.15; ft³
